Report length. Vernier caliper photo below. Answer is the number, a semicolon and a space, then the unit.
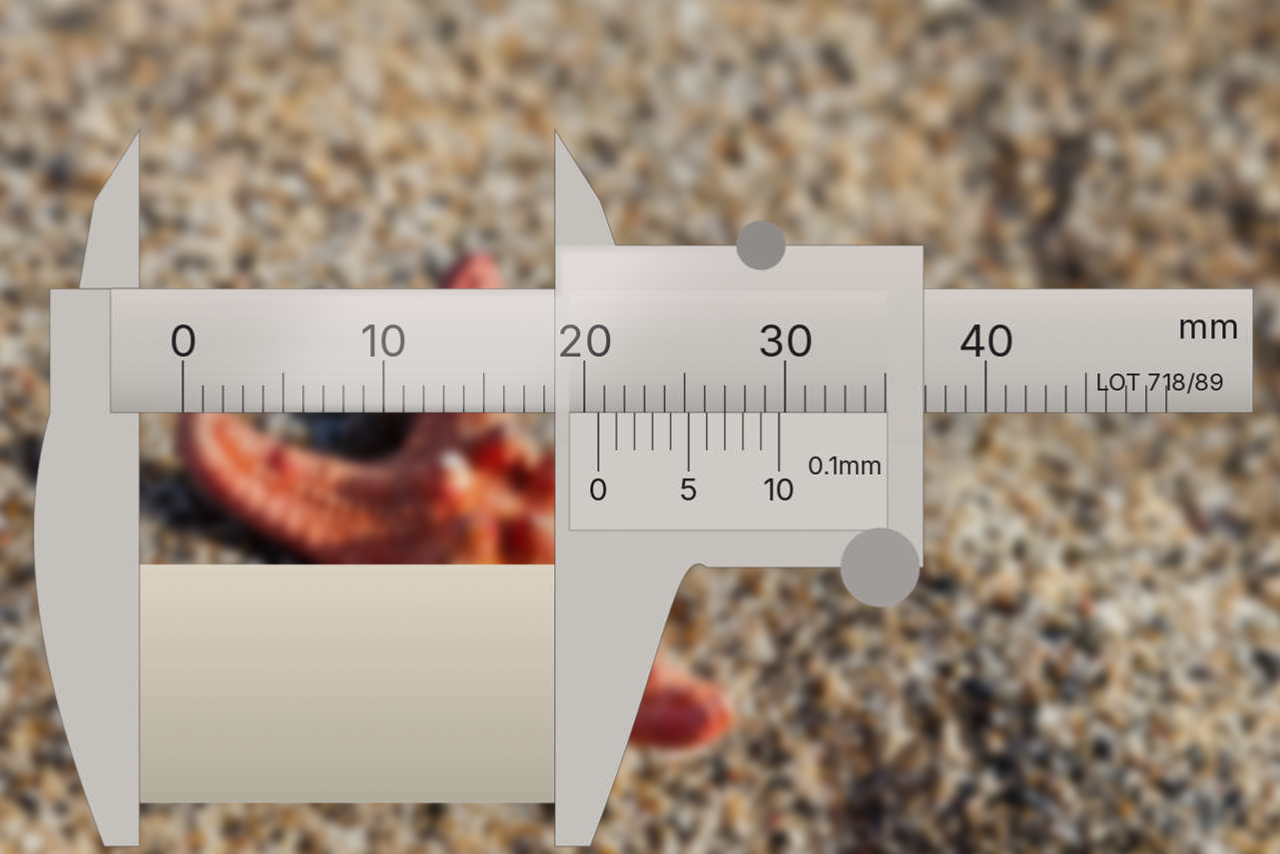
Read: 20.7; mm
